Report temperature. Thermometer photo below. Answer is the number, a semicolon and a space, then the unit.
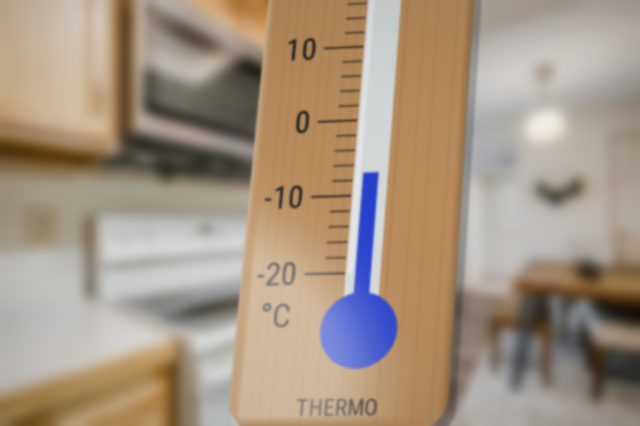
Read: -7; °C
